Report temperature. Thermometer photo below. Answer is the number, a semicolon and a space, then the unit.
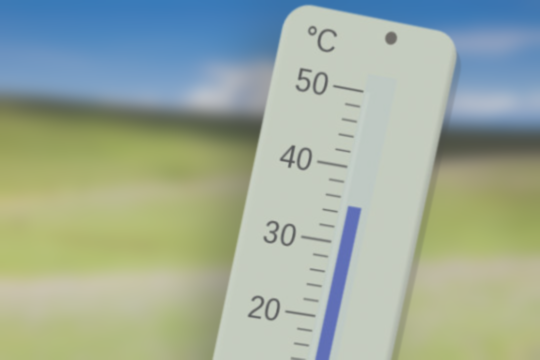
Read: 35; °C
